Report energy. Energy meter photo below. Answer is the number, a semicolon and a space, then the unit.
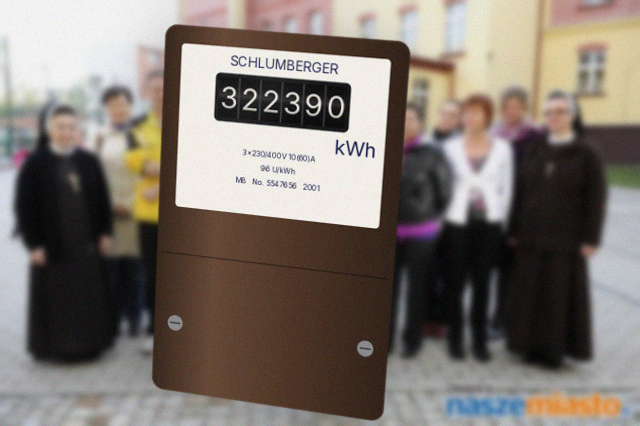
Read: 322390; kWh
